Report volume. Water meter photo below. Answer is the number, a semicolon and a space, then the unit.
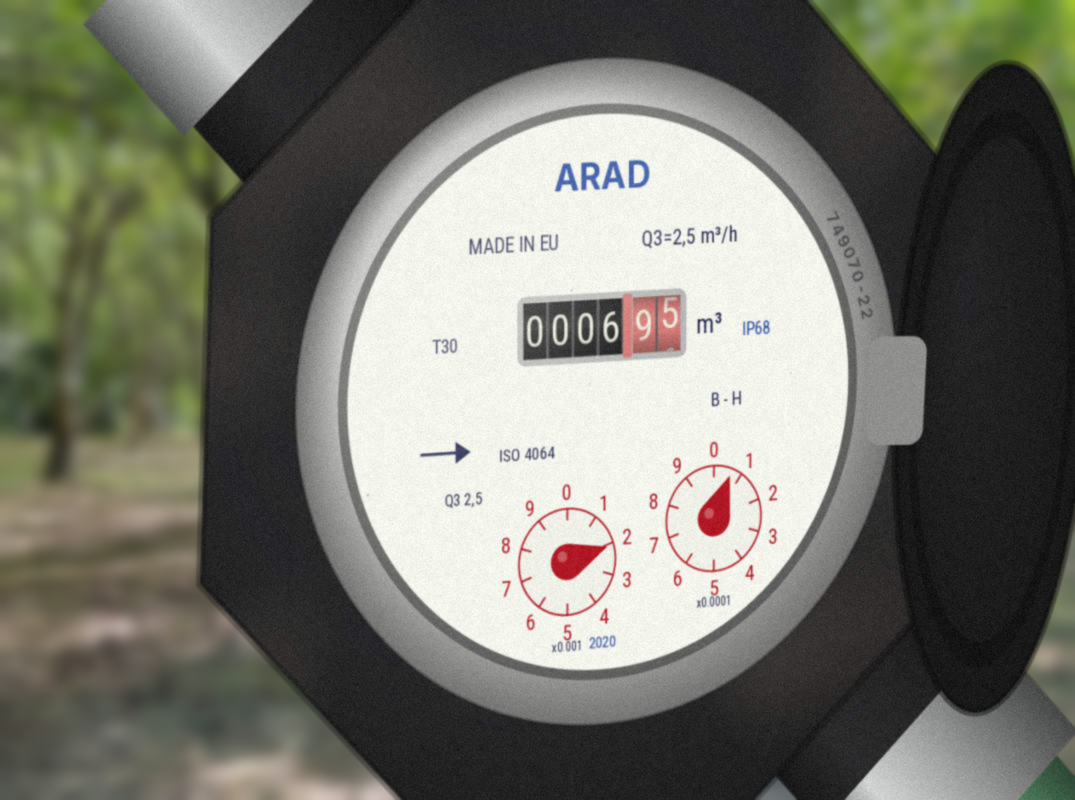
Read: 6.9520; m³
